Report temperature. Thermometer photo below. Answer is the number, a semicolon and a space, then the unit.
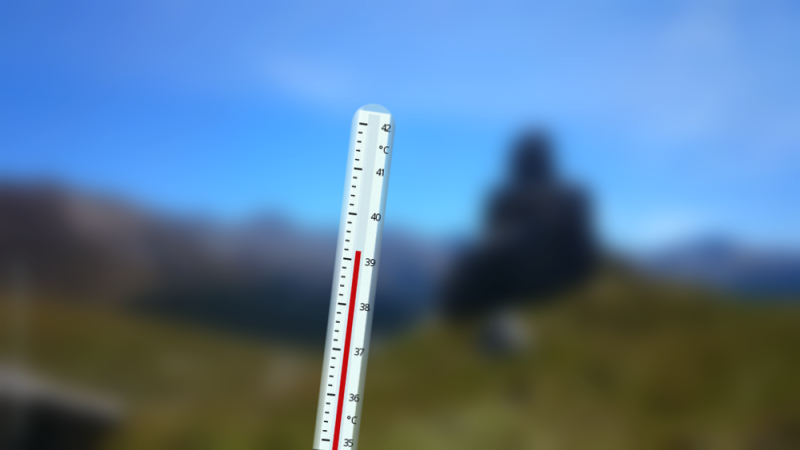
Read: 39.2; °C
